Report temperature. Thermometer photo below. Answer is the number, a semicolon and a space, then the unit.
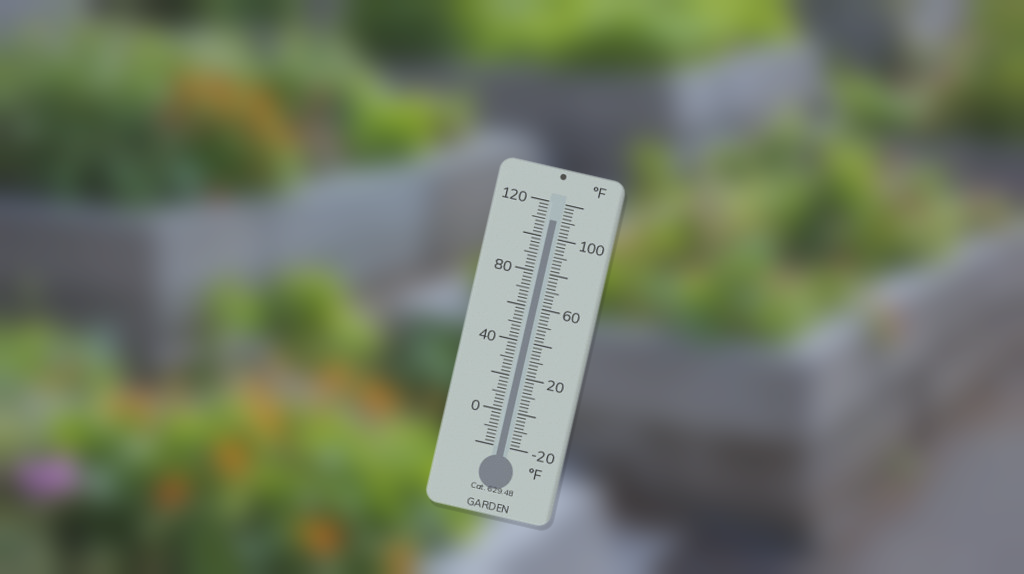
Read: 110; °F
